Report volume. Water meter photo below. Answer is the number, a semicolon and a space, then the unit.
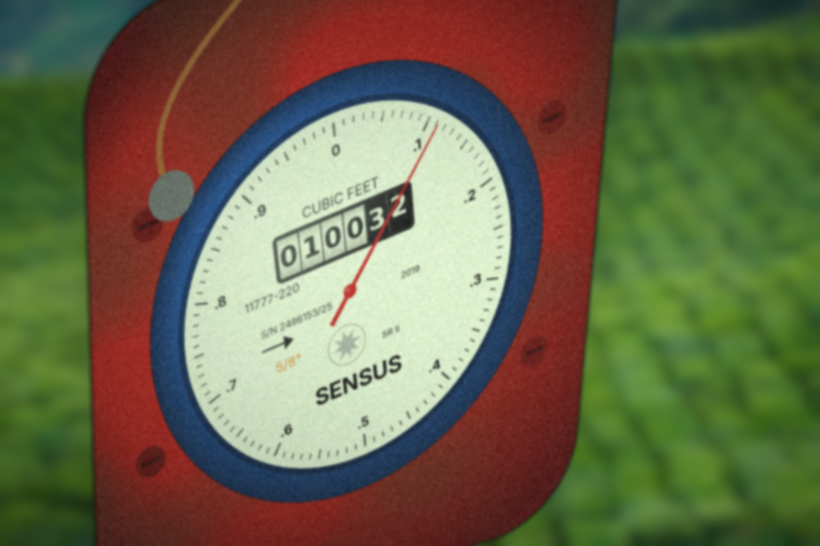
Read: 10032.11; ft³
